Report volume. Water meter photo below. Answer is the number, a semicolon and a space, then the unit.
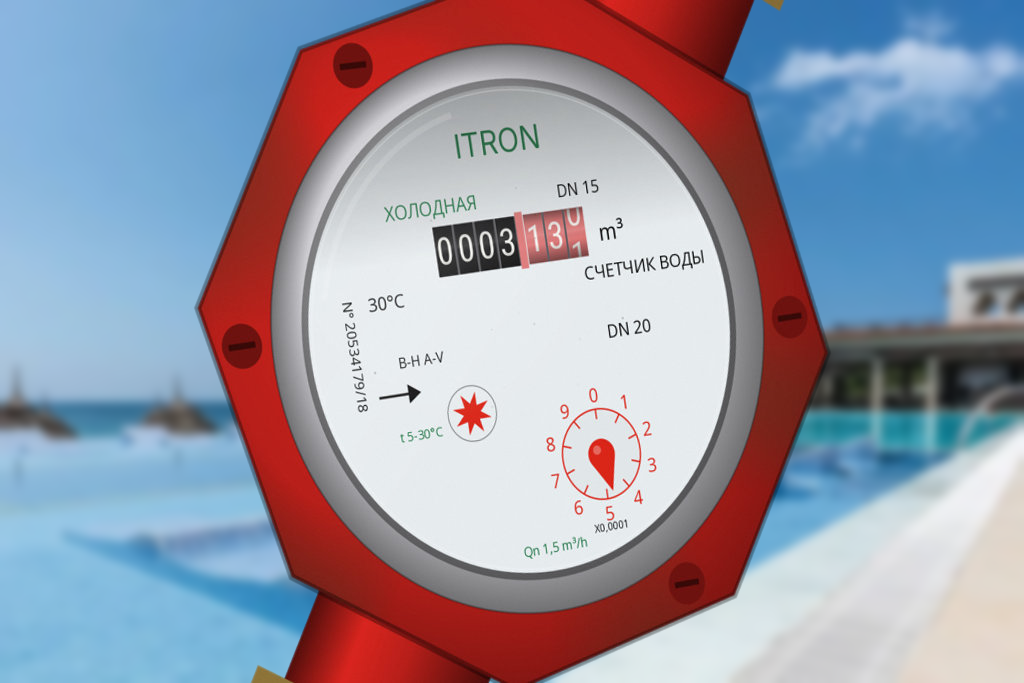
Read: 3.1304; m³
